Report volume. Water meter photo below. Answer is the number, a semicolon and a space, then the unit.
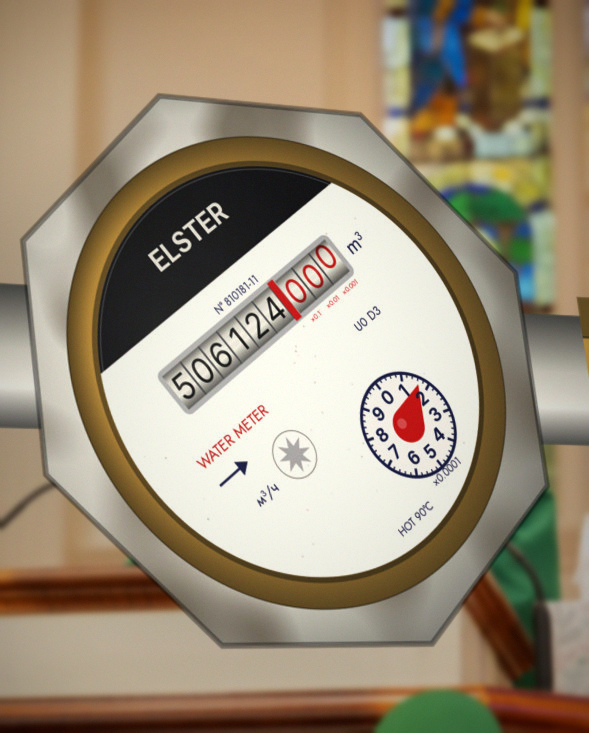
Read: 506124.0001; m³
